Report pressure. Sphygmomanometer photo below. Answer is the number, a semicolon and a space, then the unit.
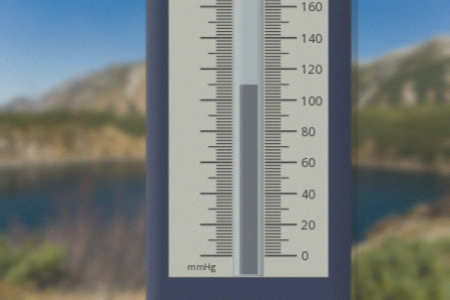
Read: 110; mmHg
